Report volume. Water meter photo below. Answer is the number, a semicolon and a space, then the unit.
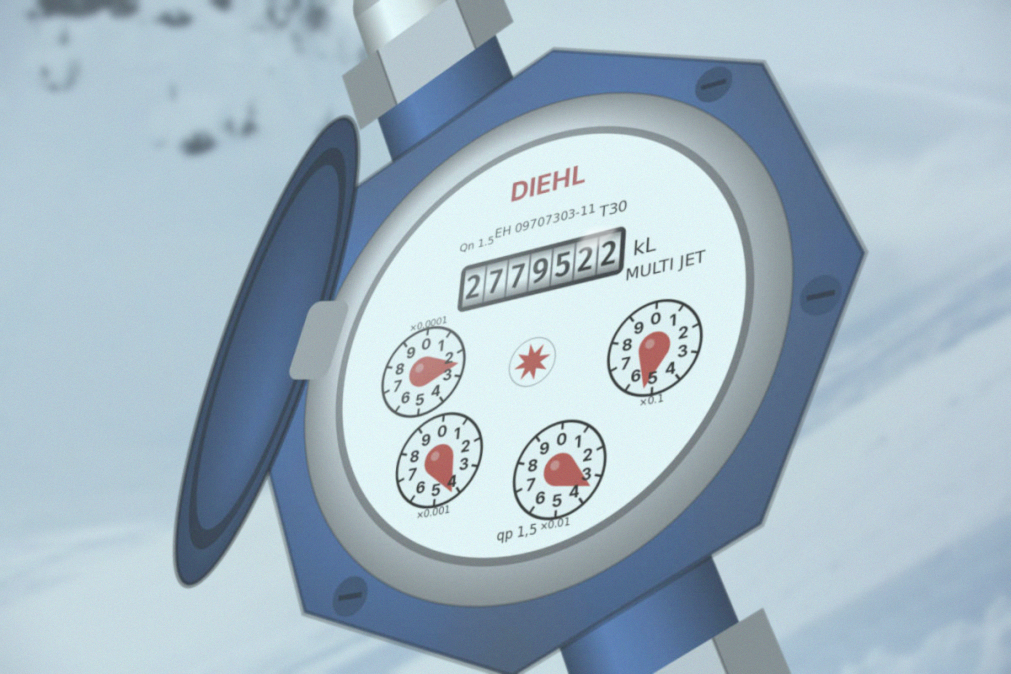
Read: 2779522.5342; kL
